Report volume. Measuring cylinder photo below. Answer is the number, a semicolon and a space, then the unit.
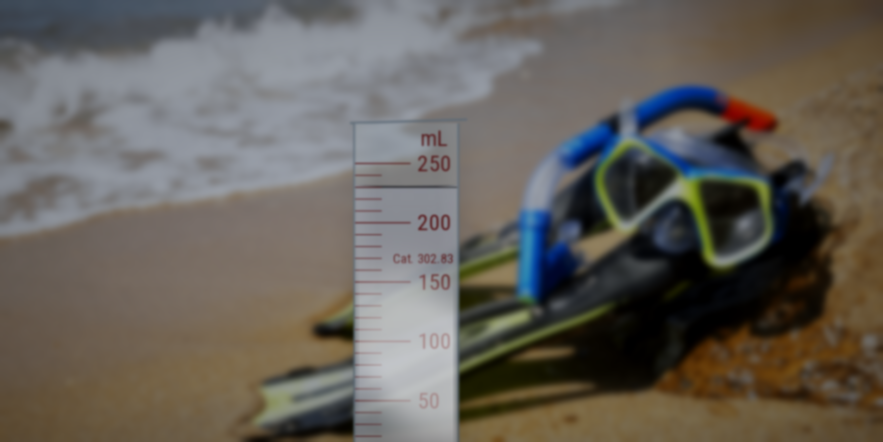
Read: 230; mL
